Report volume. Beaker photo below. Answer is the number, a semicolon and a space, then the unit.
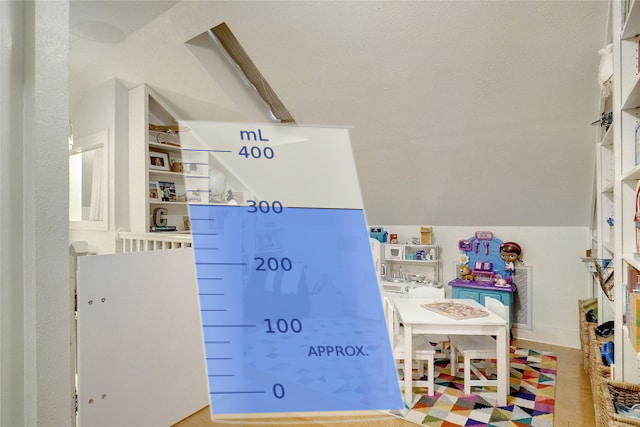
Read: 300; mL
